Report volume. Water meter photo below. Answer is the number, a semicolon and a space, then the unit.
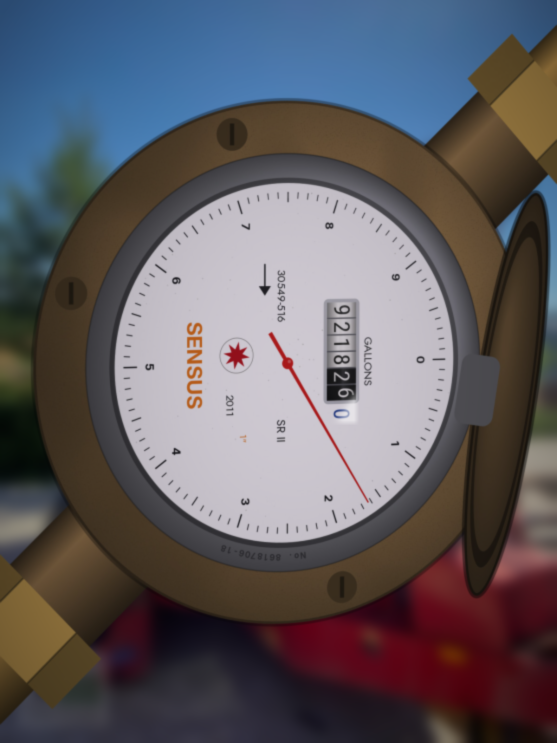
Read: 9218261.6; gal
